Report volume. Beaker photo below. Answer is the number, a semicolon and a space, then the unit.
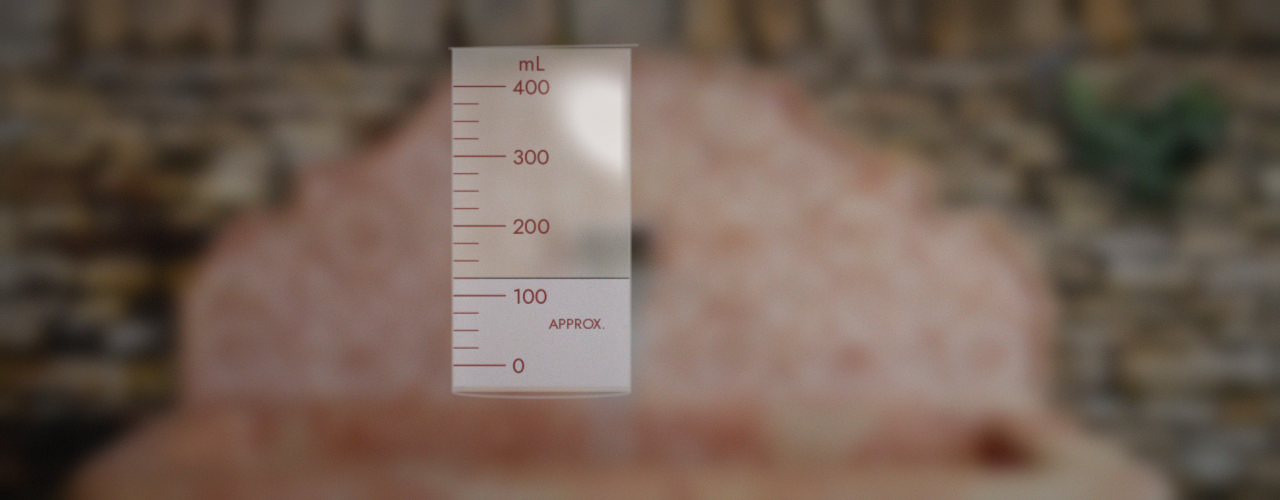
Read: 125; mL
